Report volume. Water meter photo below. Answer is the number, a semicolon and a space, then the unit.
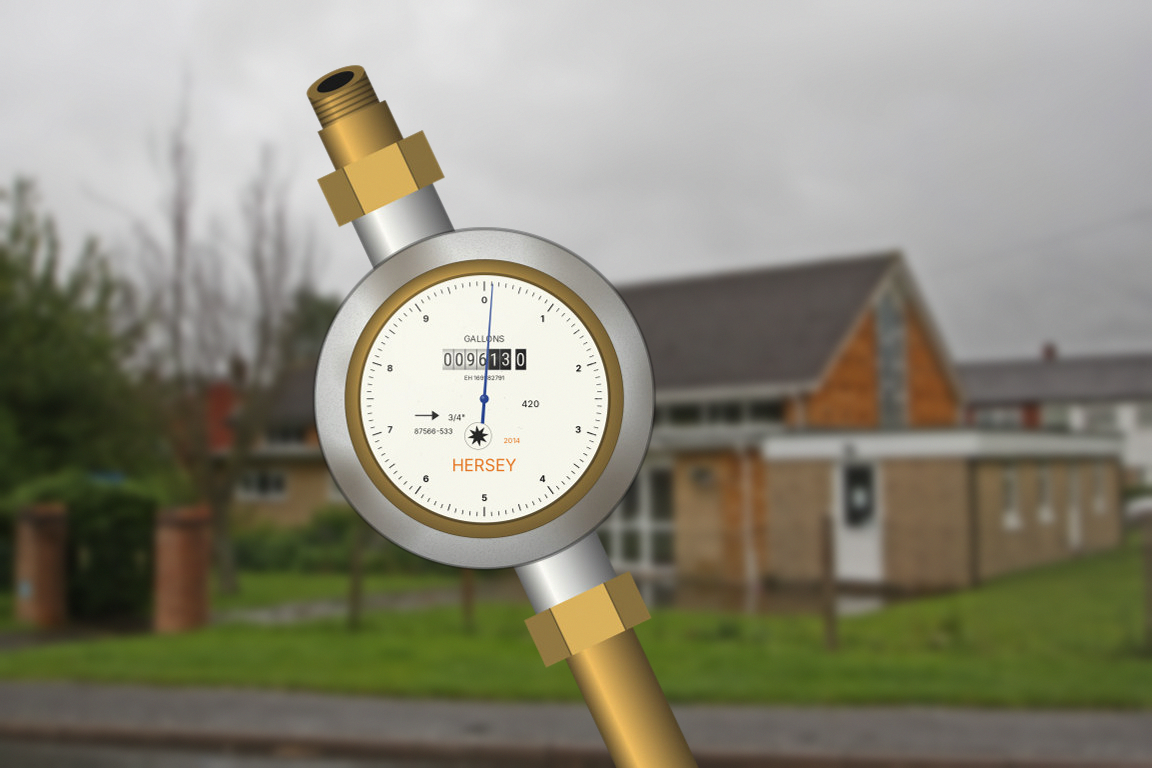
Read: 96130.1; gal
